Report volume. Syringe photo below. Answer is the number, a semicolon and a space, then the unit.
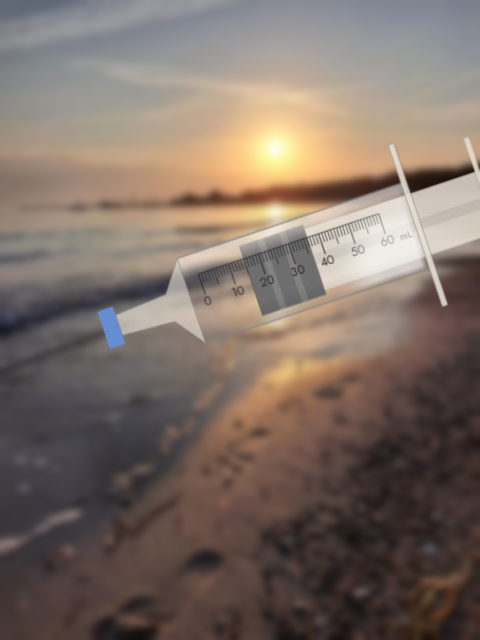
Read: 15; mL
